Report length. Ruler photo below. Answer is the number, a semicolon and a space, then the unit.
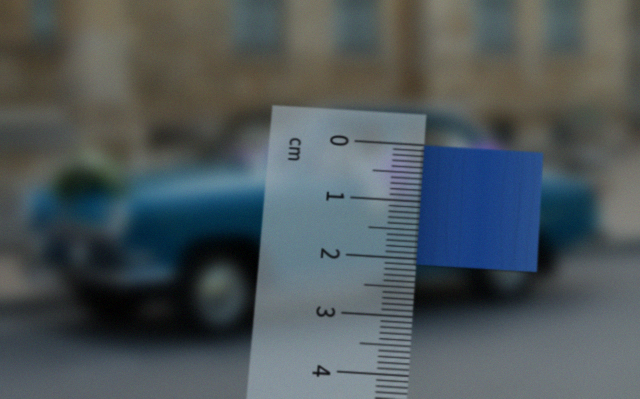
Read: 2.1; cm
